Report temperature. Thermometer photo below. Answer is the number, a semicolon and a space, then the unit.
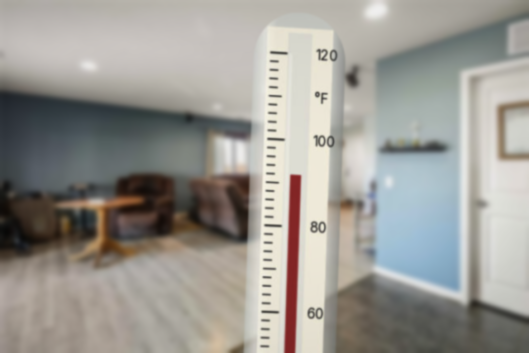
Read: 92; °F
